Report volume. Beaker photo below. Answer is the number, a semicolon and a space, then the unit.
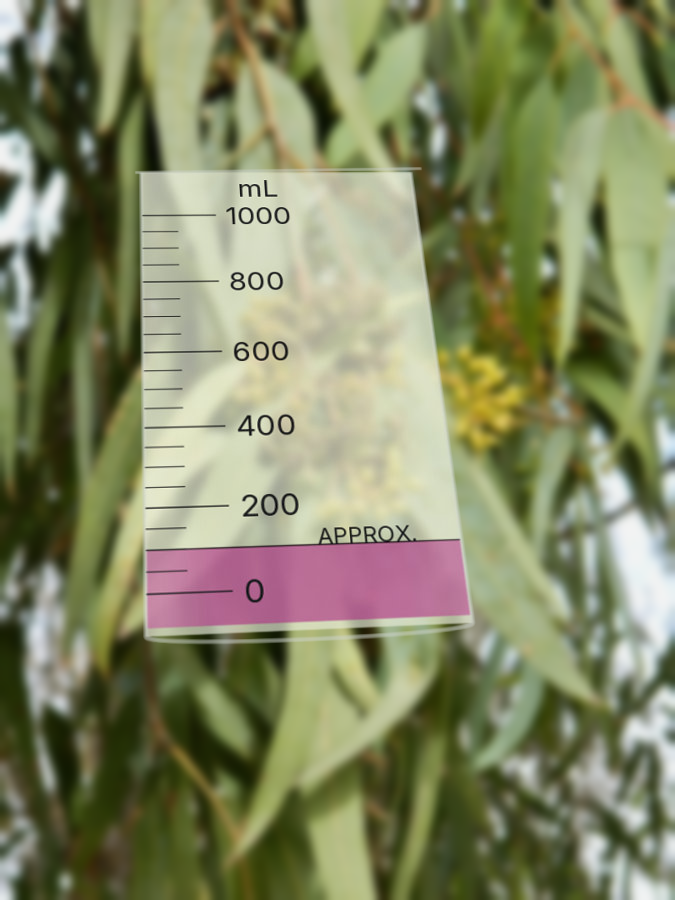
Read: 100; mL
